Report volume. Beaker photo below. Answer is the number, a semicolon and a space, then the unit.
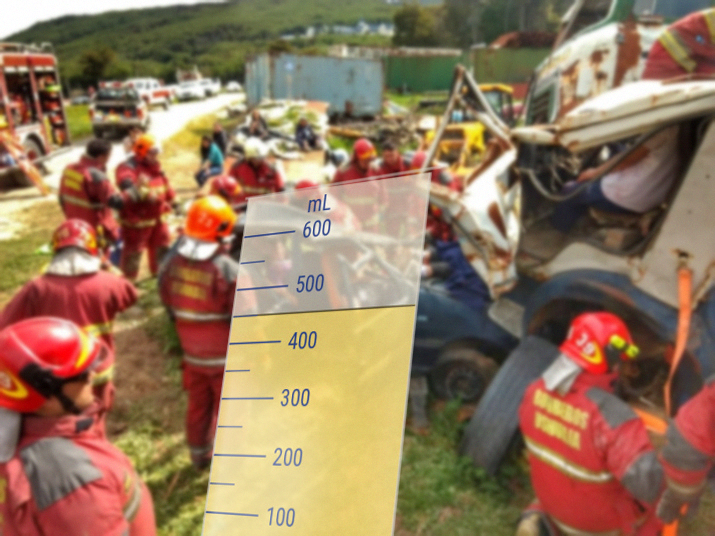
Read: 450; mL
